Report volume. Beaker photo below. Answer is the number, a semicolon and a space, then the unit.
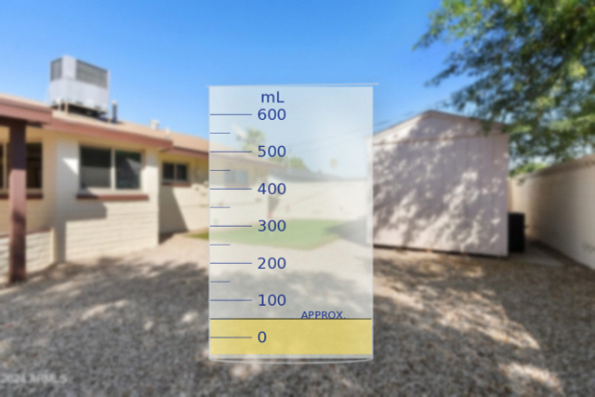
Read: 50; mL
